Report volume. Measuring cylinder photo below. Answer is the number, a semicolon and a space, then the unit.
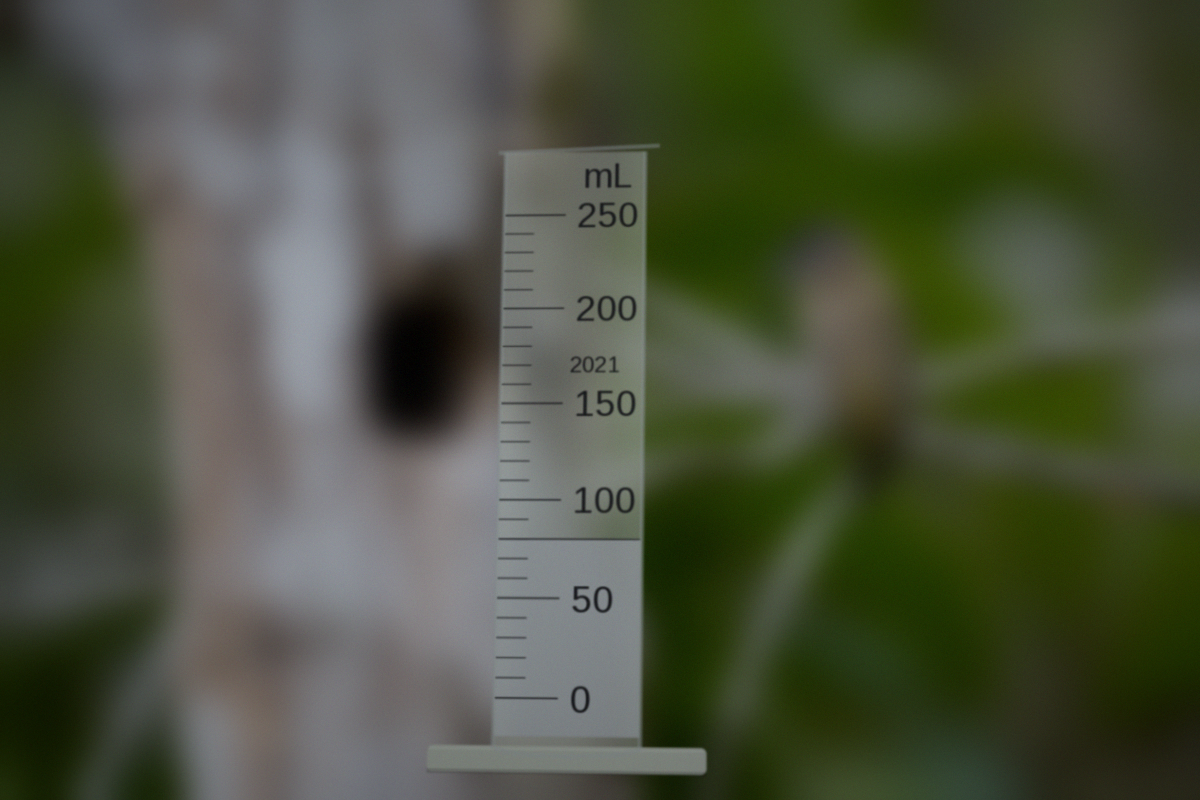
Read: 80; mL
